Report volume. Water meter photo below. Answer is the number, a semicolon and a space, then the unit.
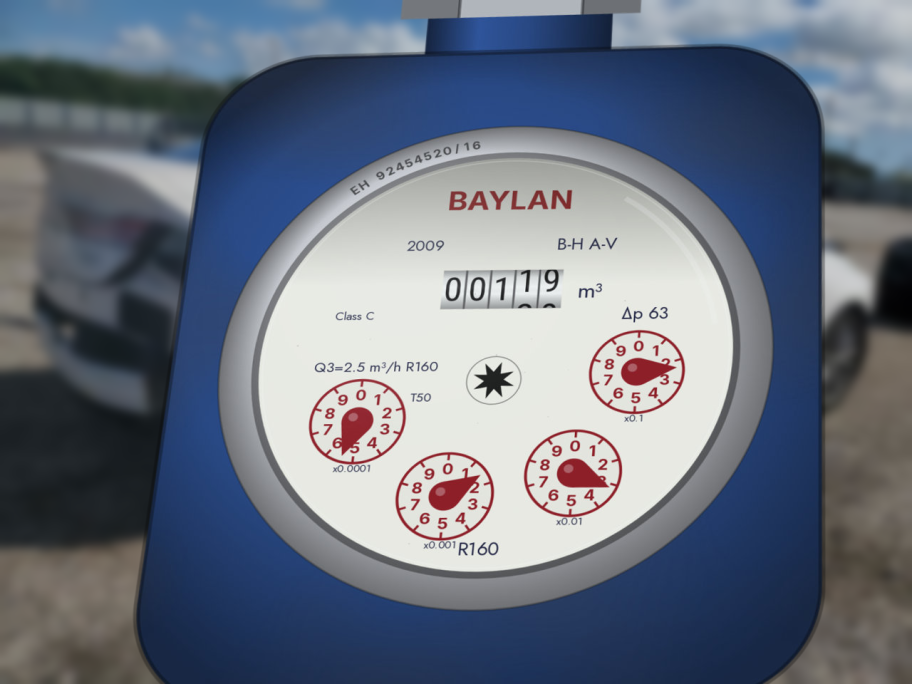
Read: 119.2315; m³
